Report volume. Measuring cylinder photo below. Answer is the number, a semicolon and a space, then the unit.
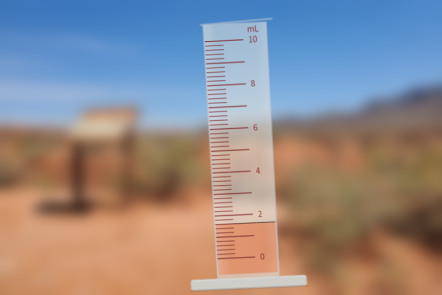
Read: 1.6; mL
